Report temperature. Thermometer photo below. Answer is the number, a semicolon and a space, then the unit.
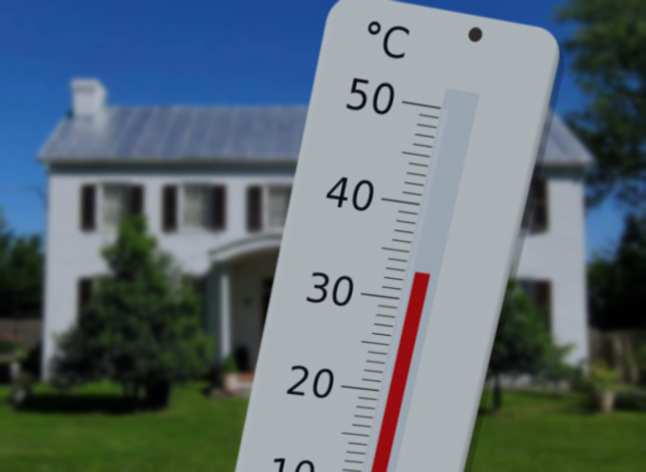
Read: 33; °C
